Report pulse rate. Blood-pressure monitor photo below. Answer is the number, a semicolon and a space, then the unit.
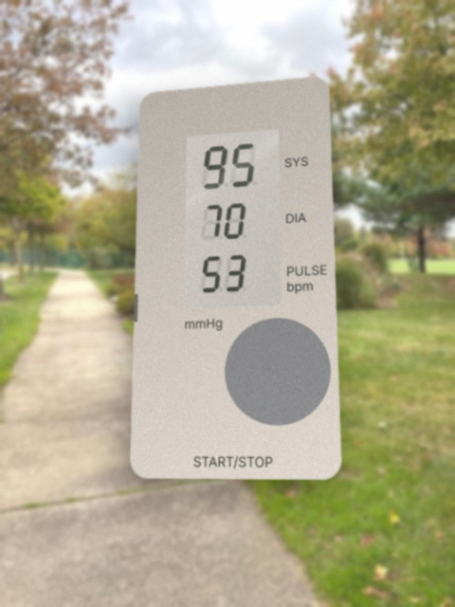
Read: 53; bpm
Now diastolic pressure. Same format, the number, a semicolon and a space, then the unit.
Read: 70; mmHg
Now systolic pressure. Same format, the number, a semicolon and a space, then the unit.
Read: 95; mmHg
